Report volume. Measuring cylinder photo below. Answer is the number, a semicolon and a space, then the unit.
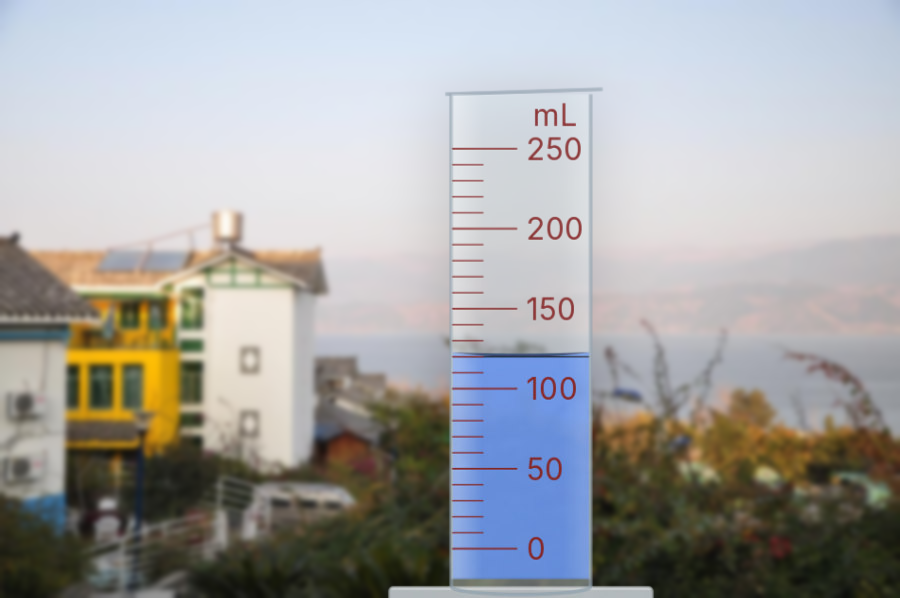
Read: 120; mL
